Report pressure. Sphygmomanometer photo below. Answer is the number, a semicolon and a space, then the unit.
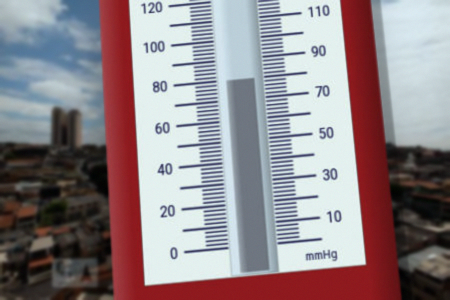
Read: 80; mmHg
